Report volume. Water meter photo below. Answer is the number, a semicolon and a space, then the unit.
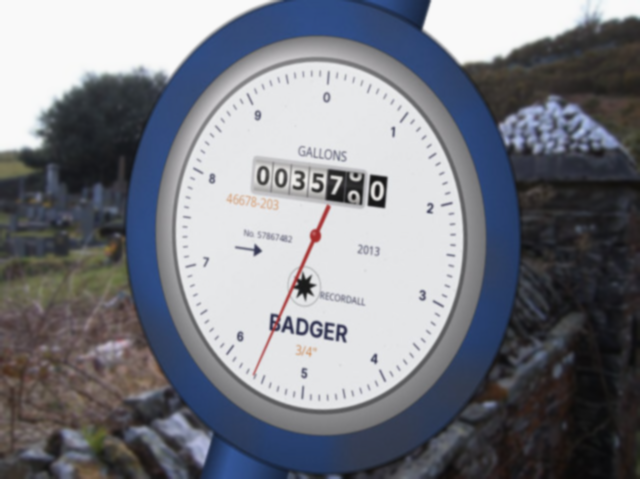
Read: 35785.6; gal
